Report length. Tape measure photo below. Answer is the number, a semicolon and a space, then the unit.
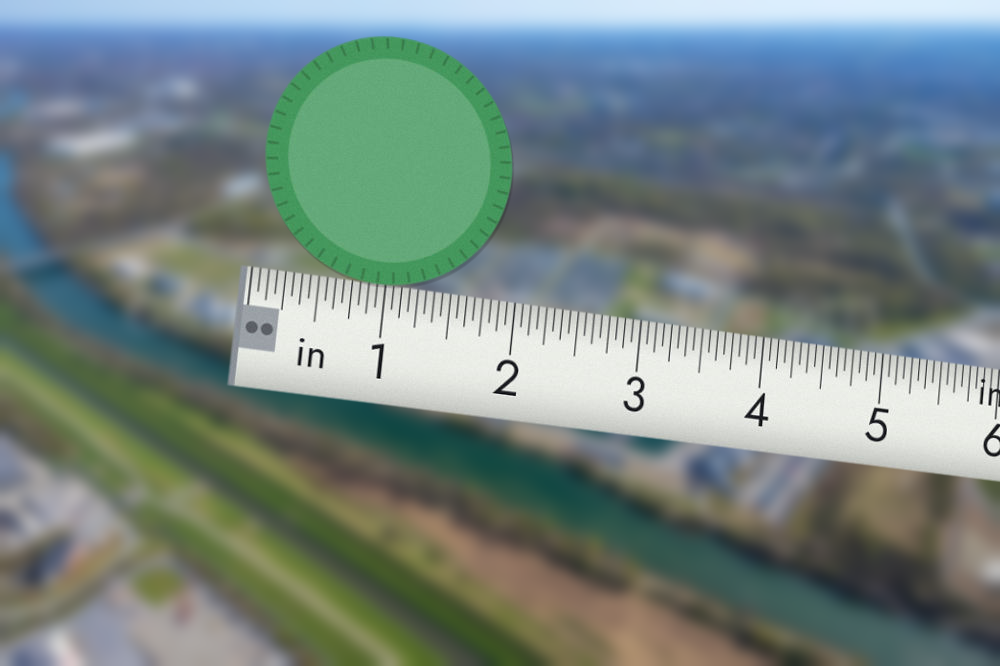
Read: 1.875; in
